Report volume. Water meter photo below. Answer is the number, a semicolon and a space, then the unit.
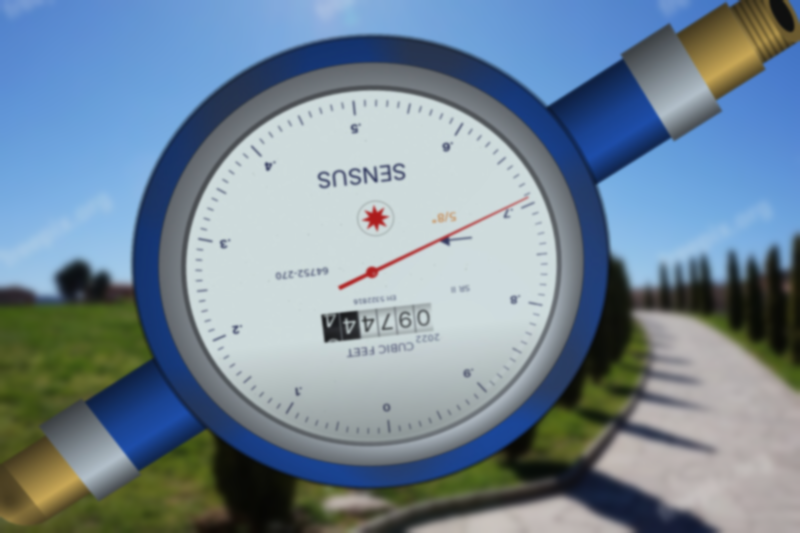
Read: 97443.69; ft³
